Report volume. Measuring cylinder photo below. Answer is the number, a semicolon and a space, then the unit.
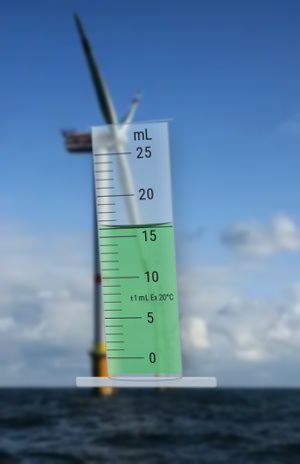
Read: 16; mL
